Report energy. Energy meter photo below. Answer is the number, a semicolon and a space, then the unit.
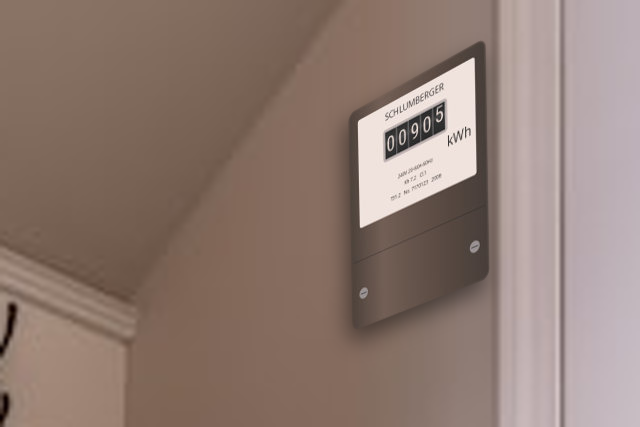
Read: 905; kWh
